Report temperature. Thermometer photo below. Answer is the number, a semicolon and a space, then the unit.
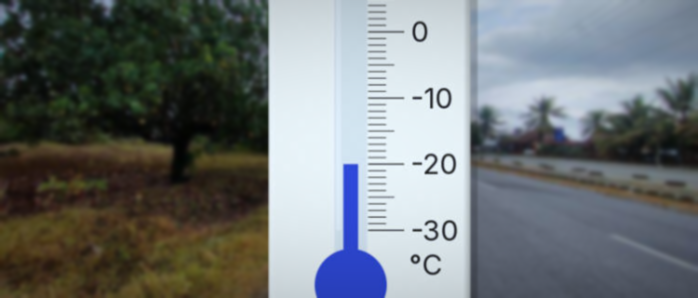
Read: -20; °C
